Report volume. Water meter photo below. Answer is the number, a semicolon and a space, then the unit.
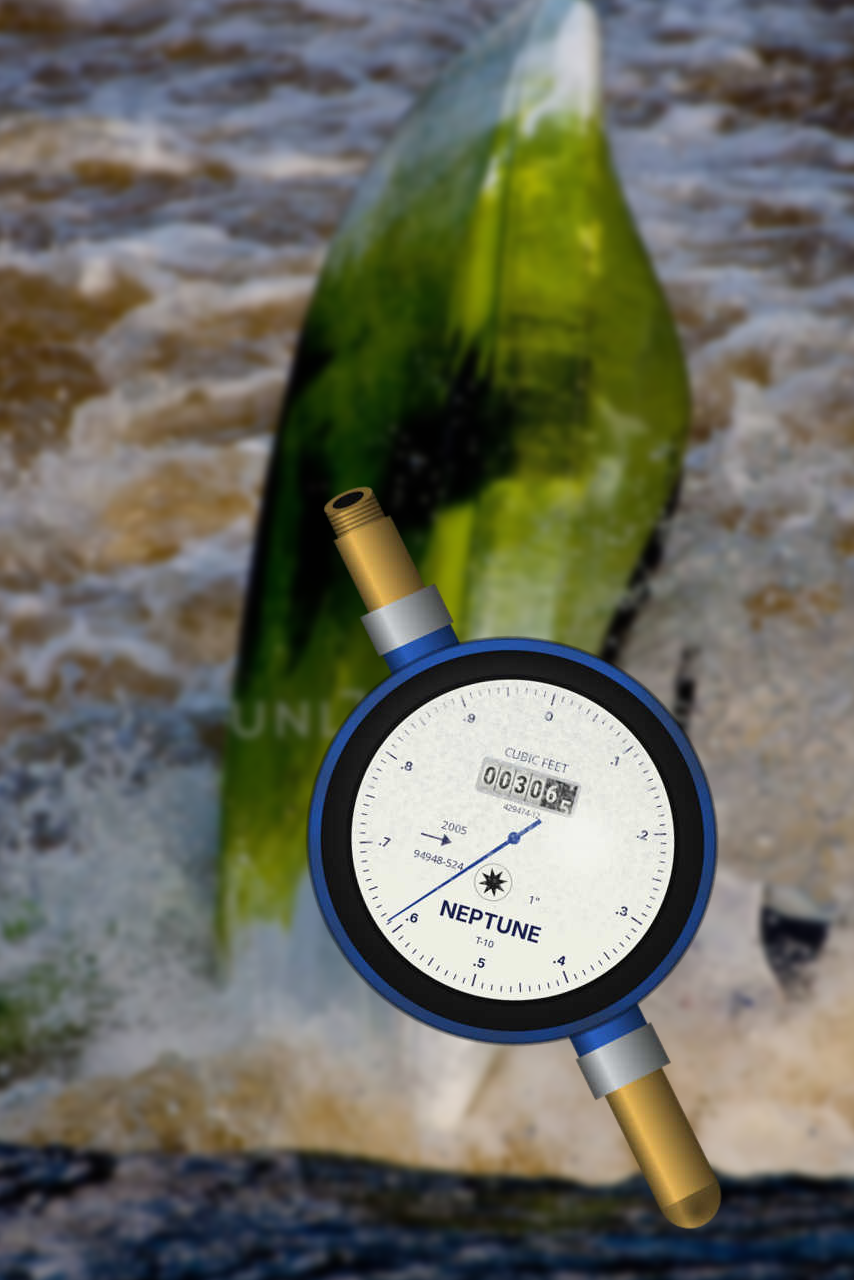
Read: 3064.61; ft³
